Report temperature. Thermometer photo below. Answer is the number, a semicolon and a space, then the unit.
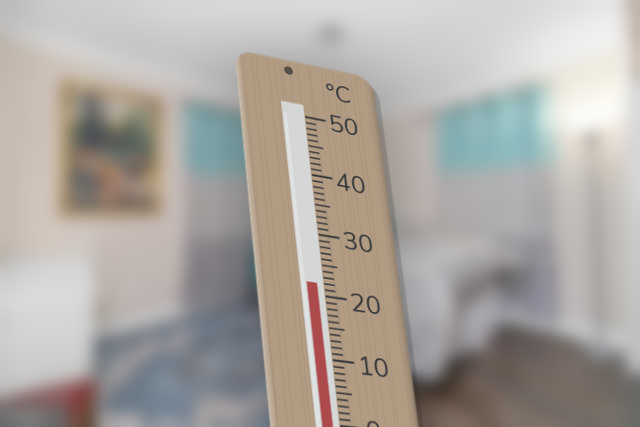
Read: 22; °C
